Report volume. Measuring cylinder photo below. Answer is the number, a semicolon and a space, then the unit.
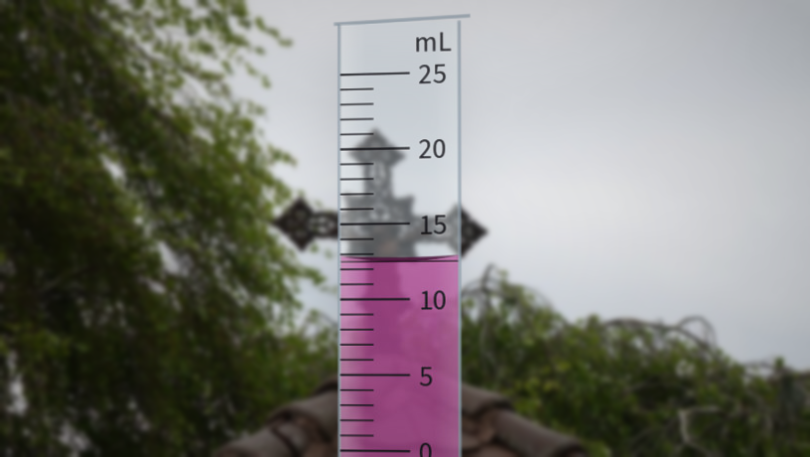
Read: 12.5; mL
